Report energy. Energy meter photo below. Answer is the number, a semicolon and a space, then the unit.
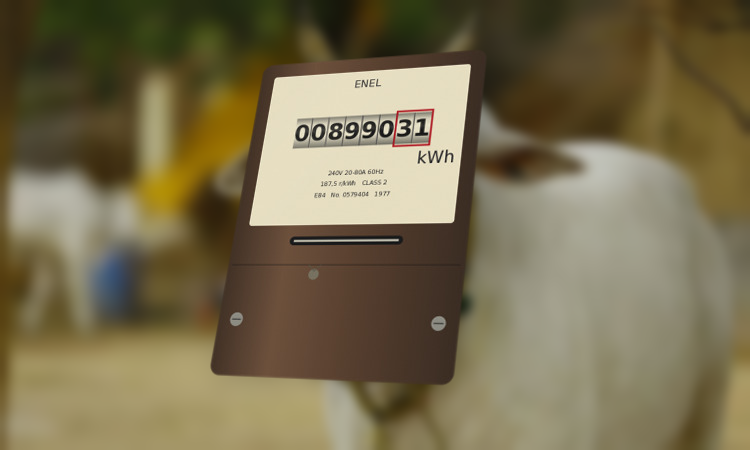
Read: 8990.31; kWh
